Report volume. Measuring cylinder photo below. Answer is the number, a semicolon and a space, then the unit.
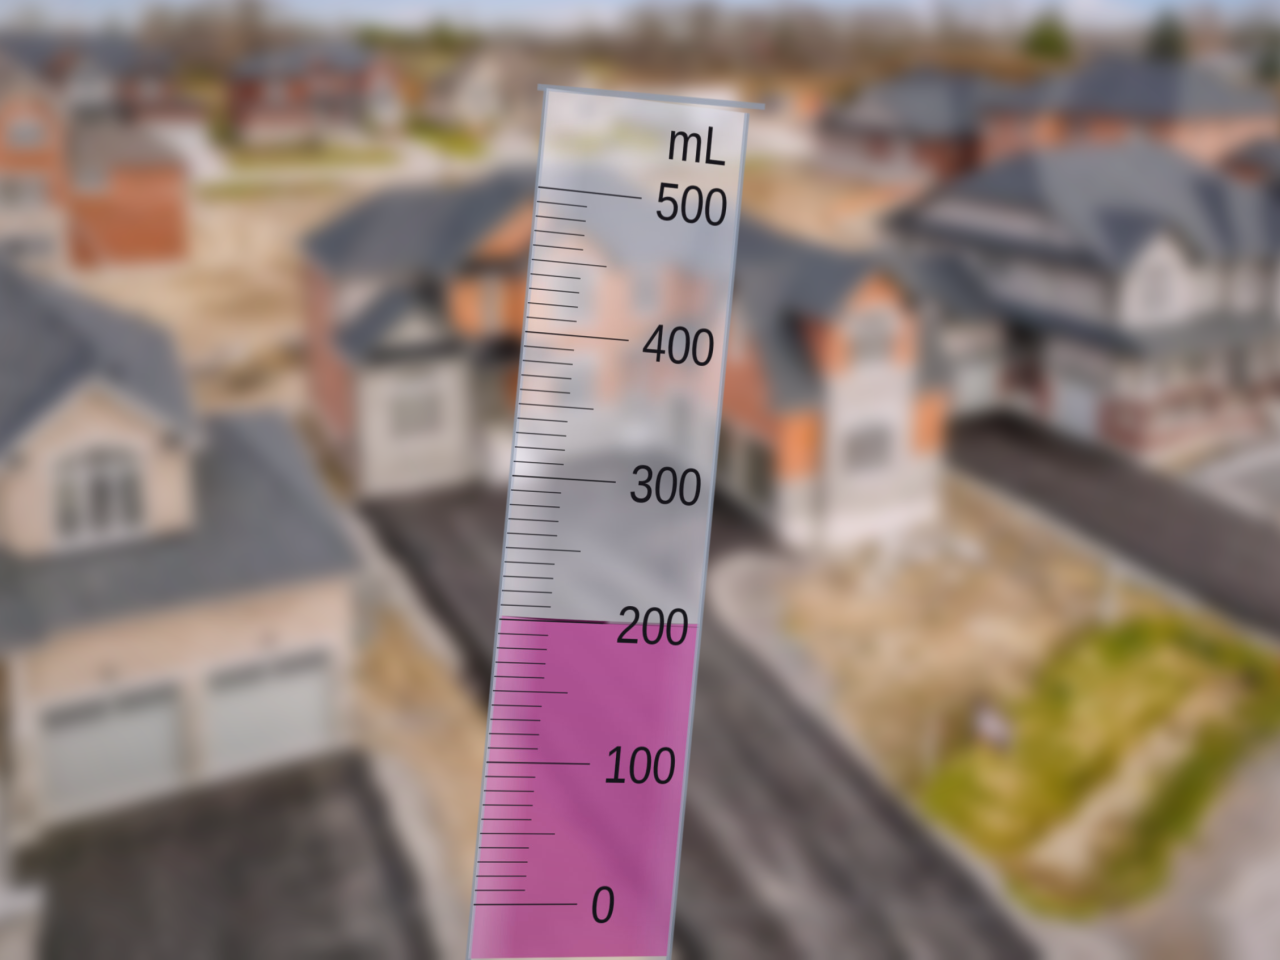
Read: 200; mL
